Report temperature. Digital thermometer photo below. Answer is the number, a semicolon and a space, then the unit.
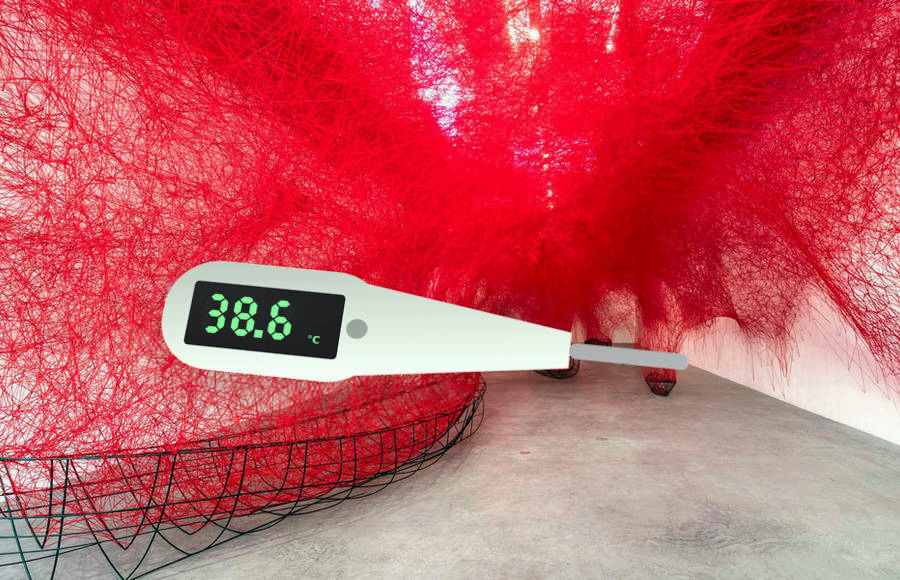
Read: 38.6; °C
